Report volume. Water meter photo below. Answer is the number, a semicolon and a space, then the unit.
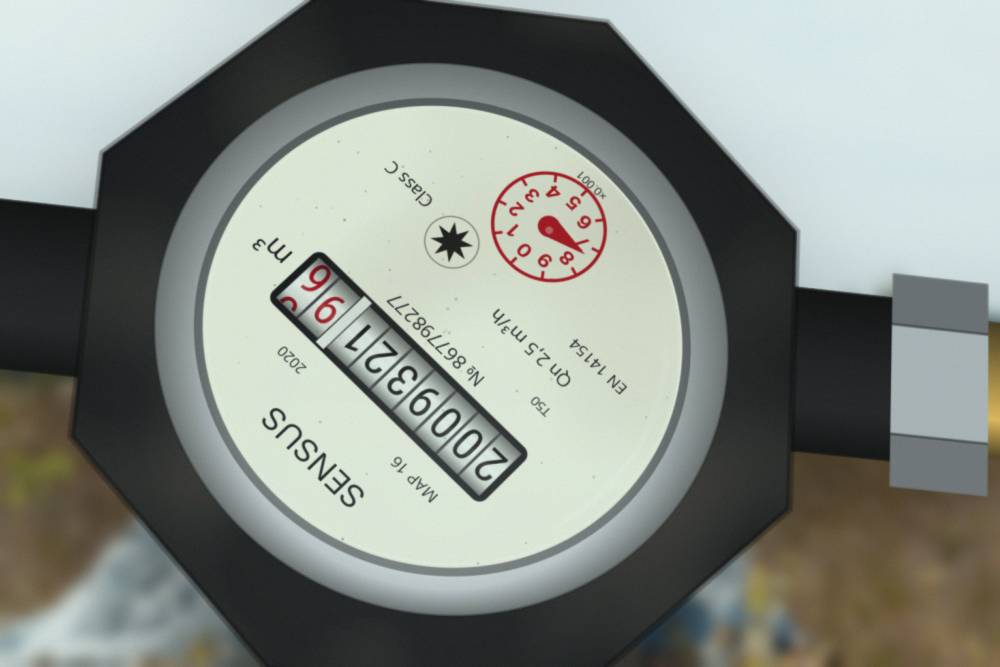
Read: 2009321.957; m³
